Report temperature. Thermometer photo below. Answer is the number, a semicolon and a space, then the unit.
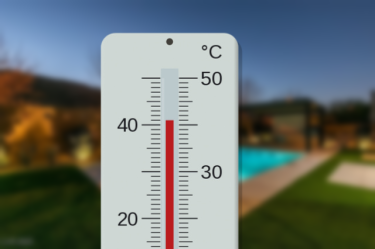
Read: 41; °C
